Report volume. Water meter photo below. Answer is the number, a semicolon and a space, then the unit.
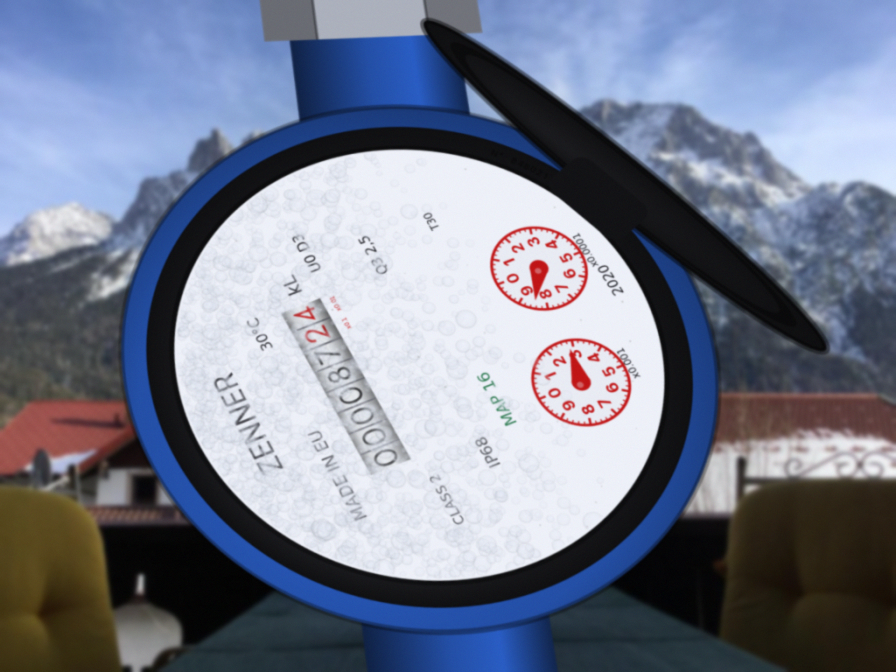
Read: 87.2428; kL
